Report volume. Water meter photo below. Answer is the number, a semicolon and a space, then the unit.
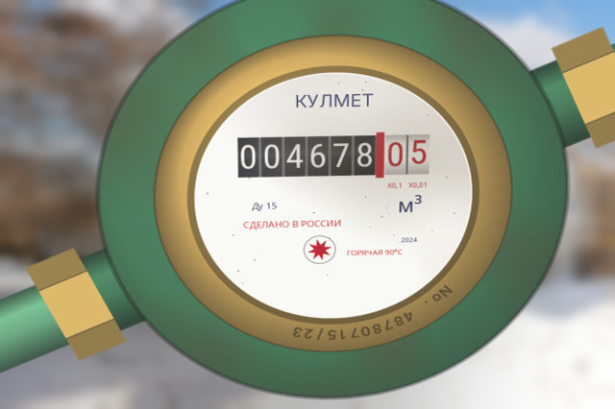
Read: 4678.05; m³
